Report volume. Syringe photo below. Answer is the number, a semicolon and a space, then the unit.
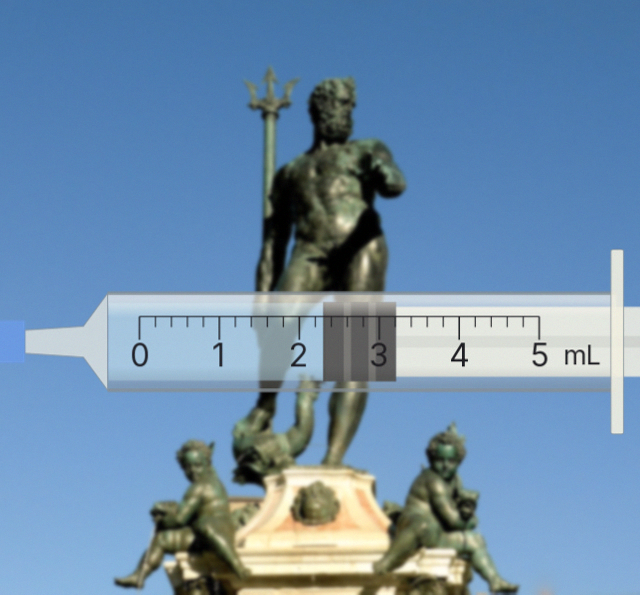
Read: 2.3; mL
